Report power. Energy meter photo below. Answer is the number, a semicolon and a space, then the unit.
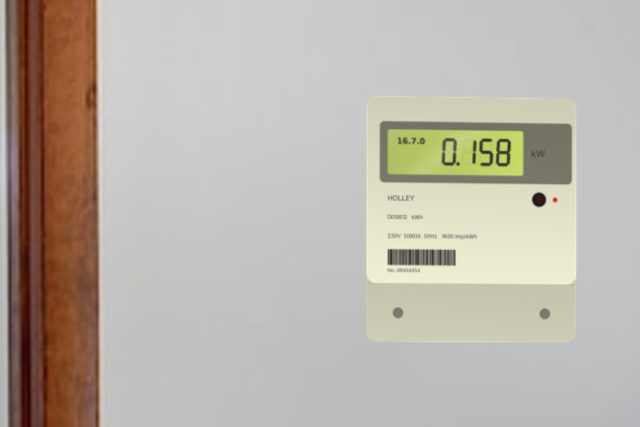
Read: 0.158; kW
